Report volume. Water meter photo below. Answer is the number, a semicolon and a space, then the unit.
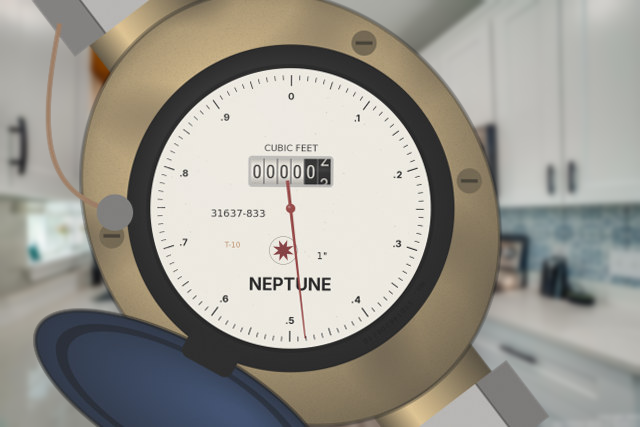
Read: 2.48; ft³
